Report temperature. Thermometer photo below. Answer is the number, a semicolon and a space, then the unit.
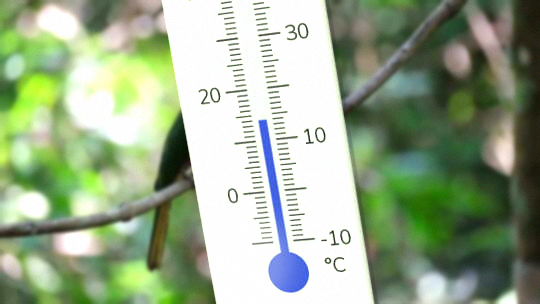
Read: 14; °C
